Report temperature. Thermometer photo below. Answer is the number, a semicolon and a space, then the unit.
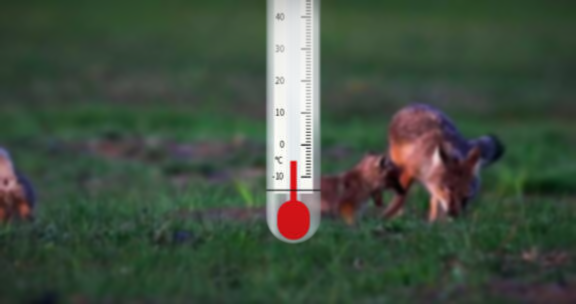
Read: -5; °C
